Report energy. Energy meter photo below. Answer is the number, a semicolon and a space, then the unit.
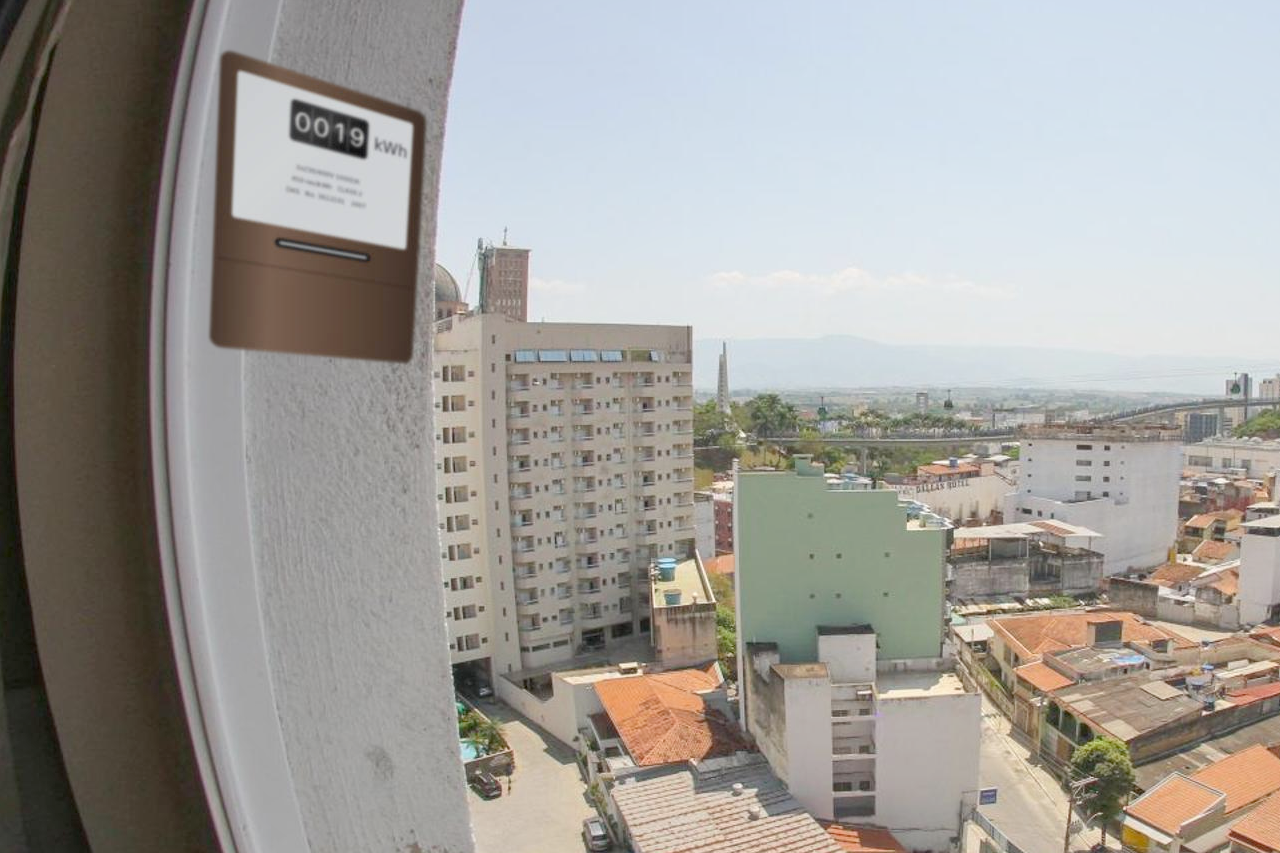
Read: 19; kWh
